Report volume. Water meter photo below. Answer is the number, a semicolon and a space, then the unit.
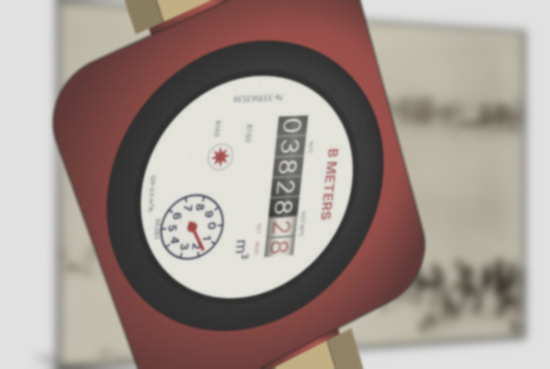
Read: 3828.281; m³
